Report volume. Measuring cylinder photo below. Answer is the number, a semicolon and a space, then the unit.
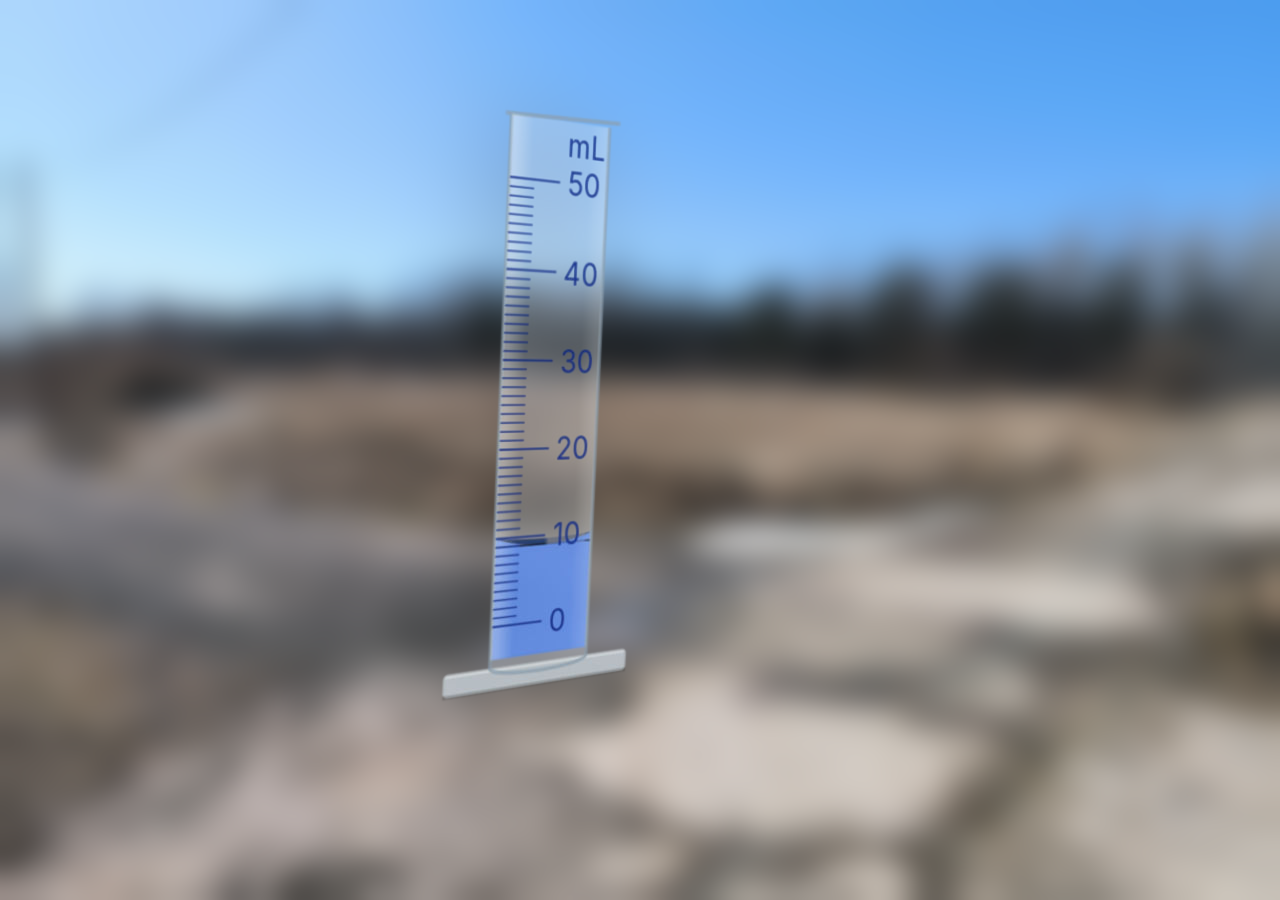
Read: 9; mL
